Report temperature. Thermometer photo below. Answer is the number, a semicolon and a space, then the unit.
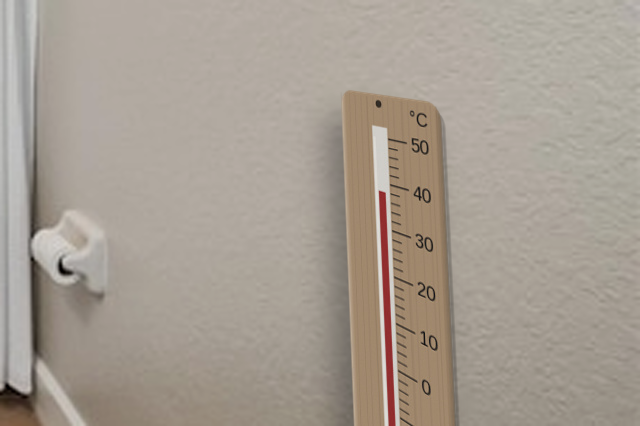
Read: 38; °C
